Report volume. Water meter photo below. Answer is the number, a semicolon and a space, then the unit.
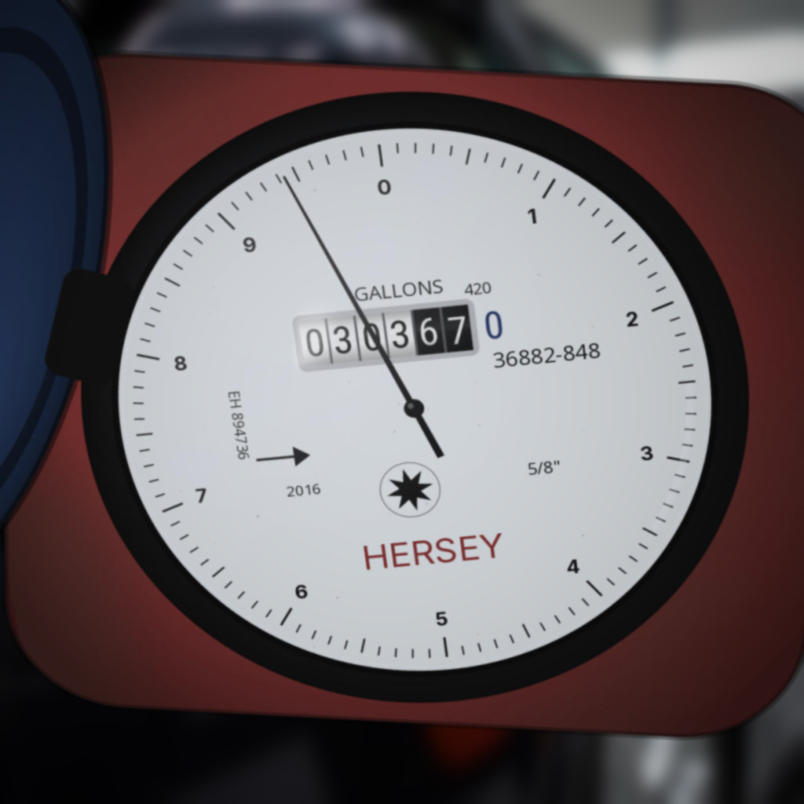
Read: 303669.4; gal
